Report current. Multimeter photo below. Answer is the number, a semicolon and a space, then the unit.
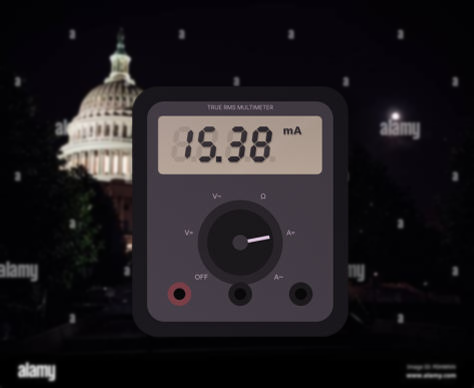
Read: 15.38; mA
